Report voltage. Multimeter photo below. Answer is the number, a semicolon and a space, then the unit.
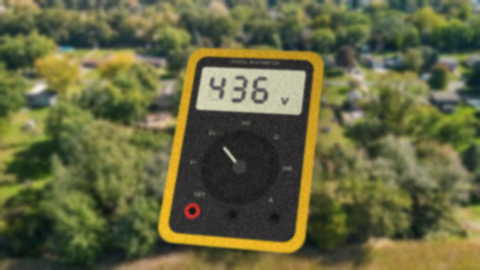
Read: 436; V
